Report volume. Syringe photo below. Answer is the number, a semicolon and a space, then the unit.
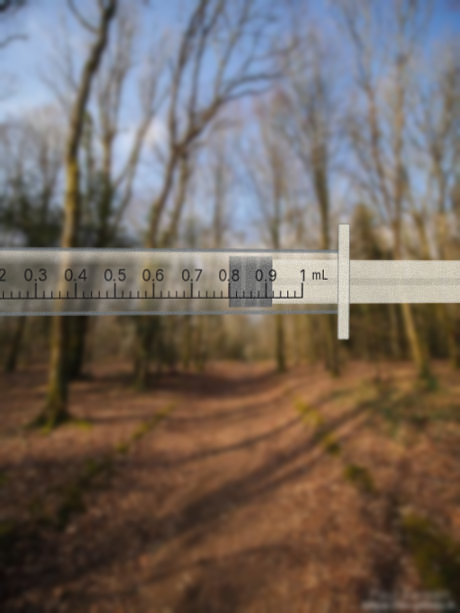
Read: 0.8; mL
